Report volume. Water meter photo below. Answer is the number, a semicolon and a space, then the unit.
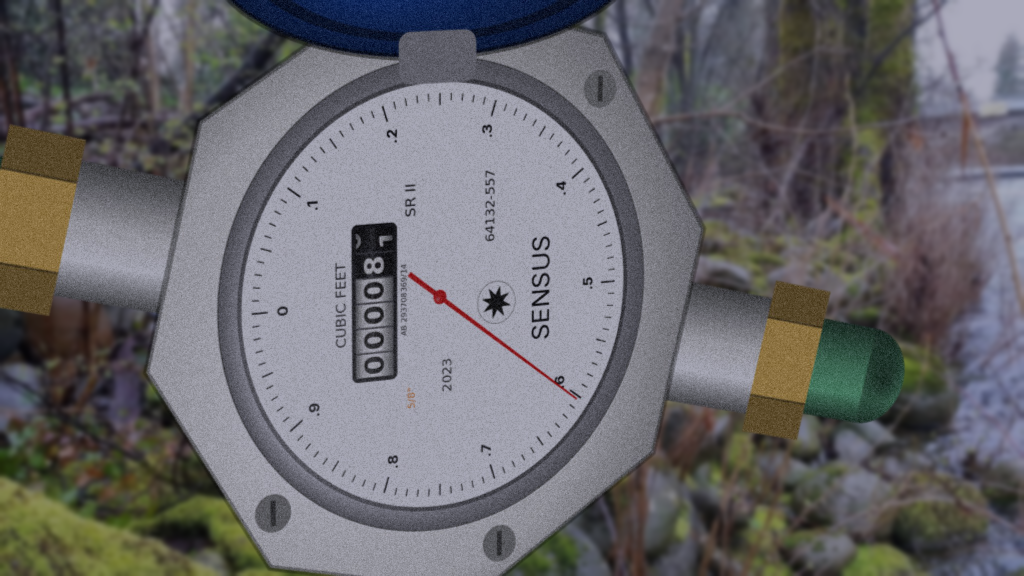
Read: 80.60; ft³
